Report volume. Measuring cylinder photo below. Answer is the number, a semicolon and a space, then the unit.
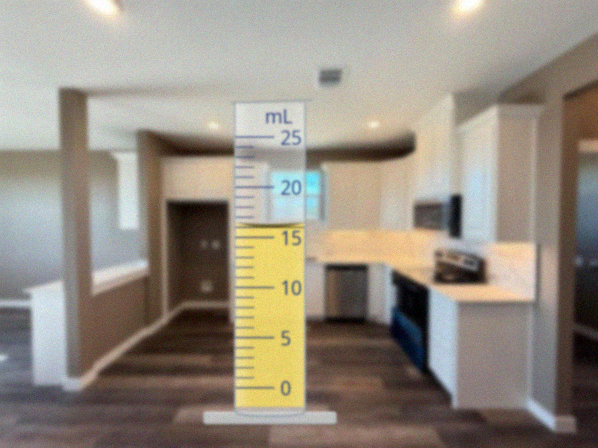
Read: 16; mL
